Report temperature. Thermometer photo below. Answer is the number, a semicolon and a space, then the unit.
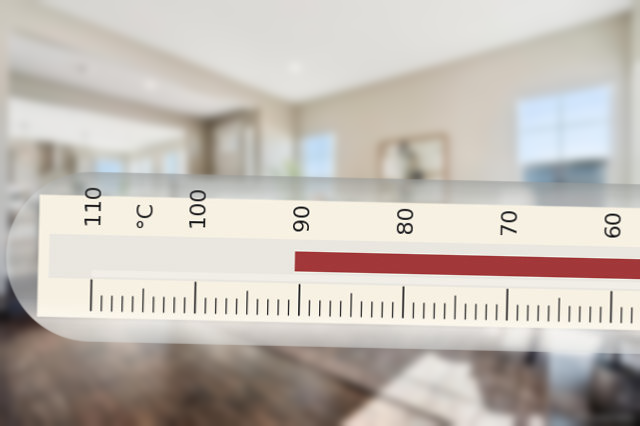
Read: 90.5; °C
